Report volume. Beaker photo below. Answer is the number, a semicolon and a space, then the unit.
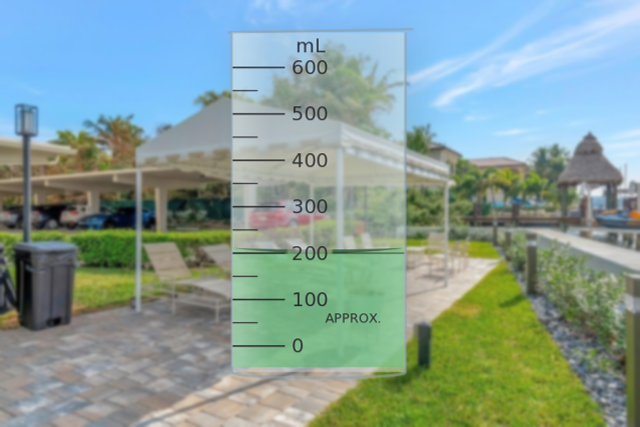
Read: 200; mL
